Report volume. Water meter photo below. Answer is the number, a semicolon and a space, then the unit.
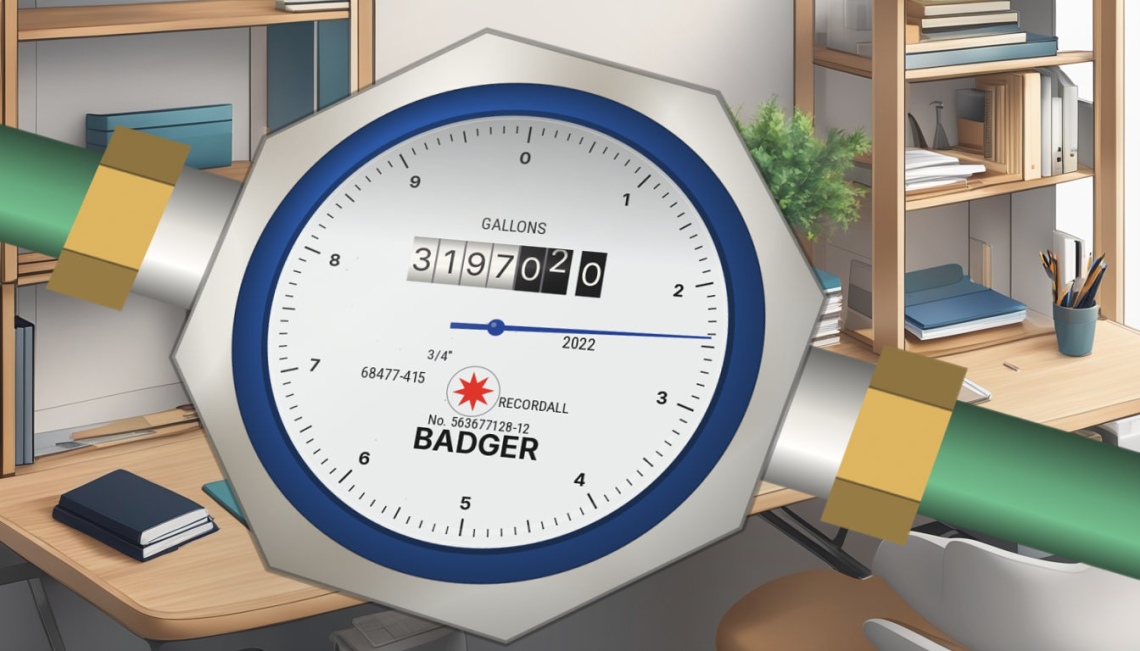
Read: 3197022.4; gal
